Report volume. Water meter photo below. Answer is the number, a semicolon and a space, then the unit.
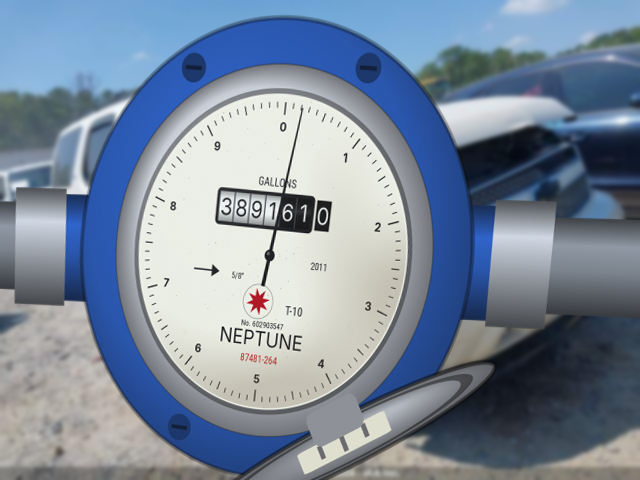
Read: 3891610.2; gal
